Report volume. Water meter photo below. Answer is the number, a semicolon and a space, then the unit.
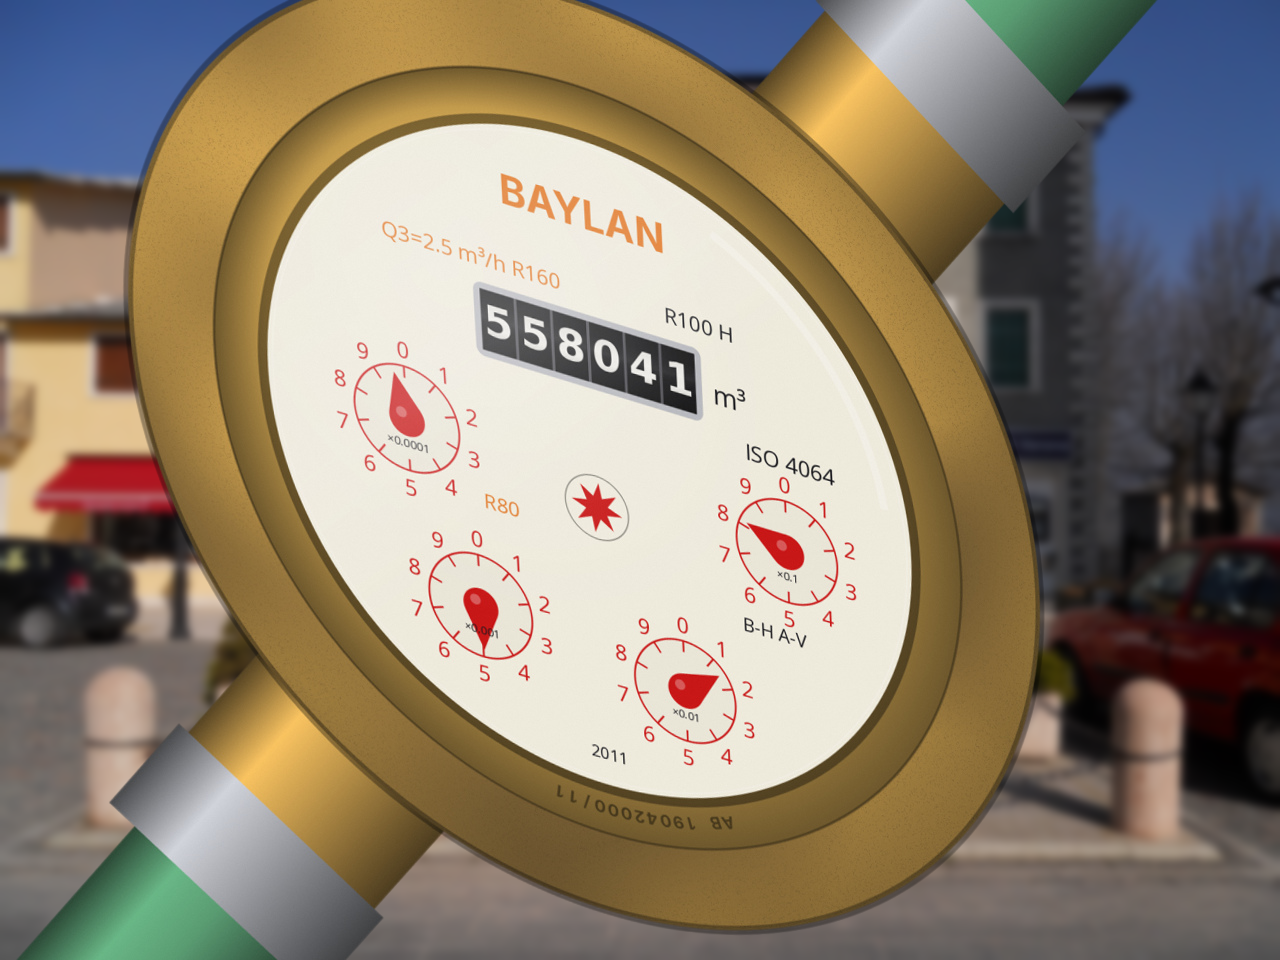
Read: 558041.8149; m³
